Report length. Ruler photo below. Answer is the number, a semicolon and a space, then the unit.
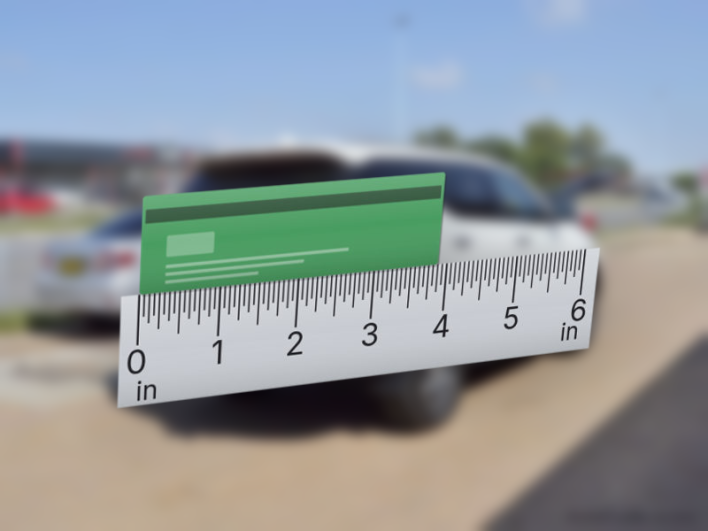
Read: 3.875; in
